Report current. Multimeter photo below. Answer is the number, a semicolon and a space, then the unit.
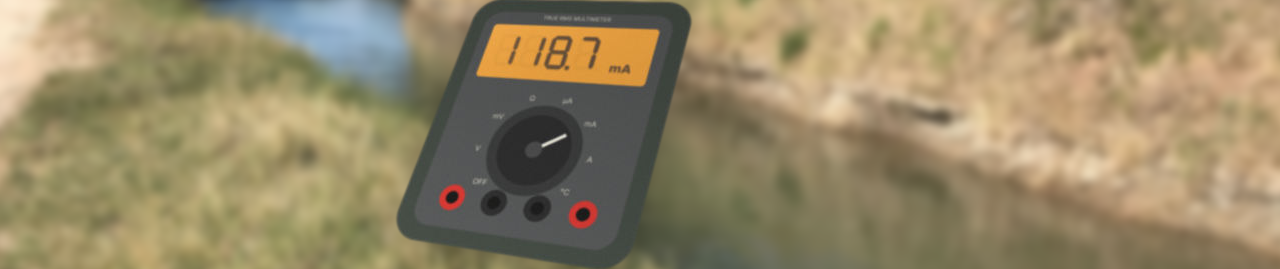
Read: 118.7; mA
